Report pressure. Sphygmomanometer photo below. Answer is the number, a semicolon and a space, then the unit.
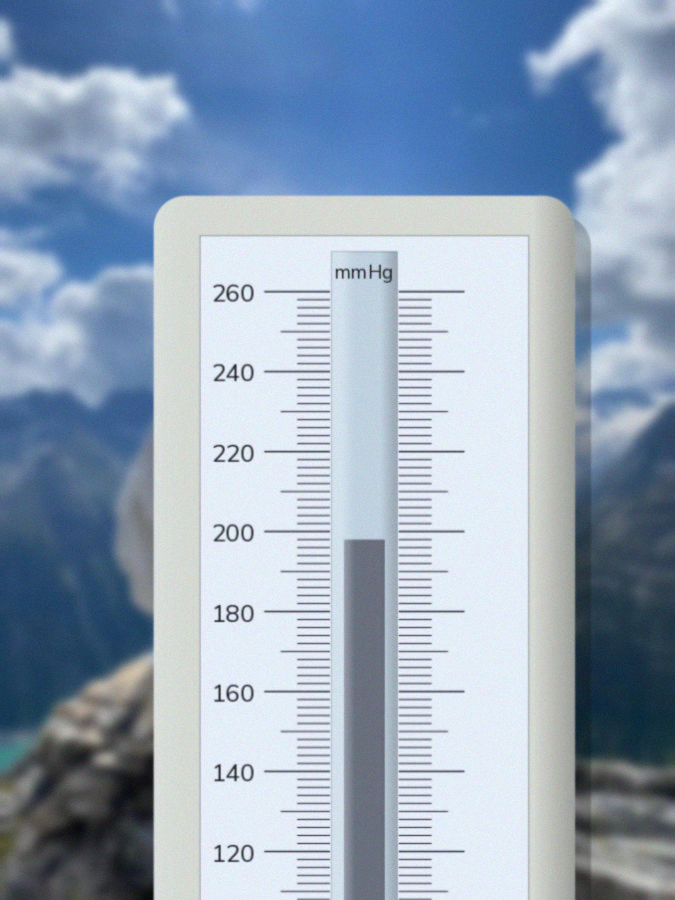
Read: 198; mmHg
